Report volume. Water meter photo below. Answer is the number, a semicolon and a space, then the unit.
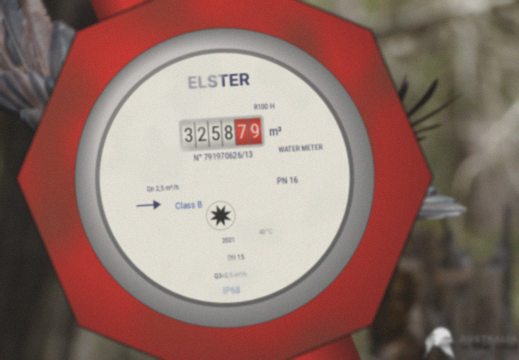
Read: 3258.79; m³
